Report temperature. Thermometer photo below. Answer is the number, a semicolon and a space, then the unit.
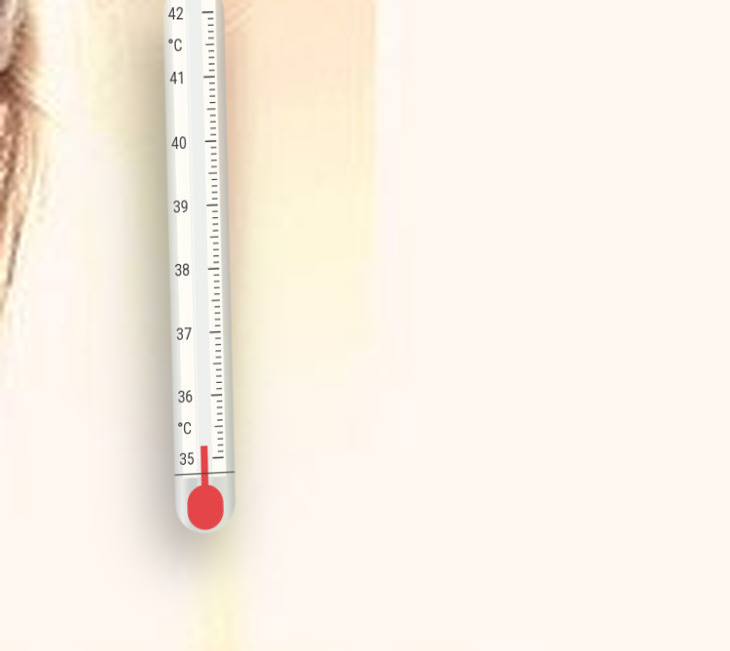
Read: 35.2; °C
